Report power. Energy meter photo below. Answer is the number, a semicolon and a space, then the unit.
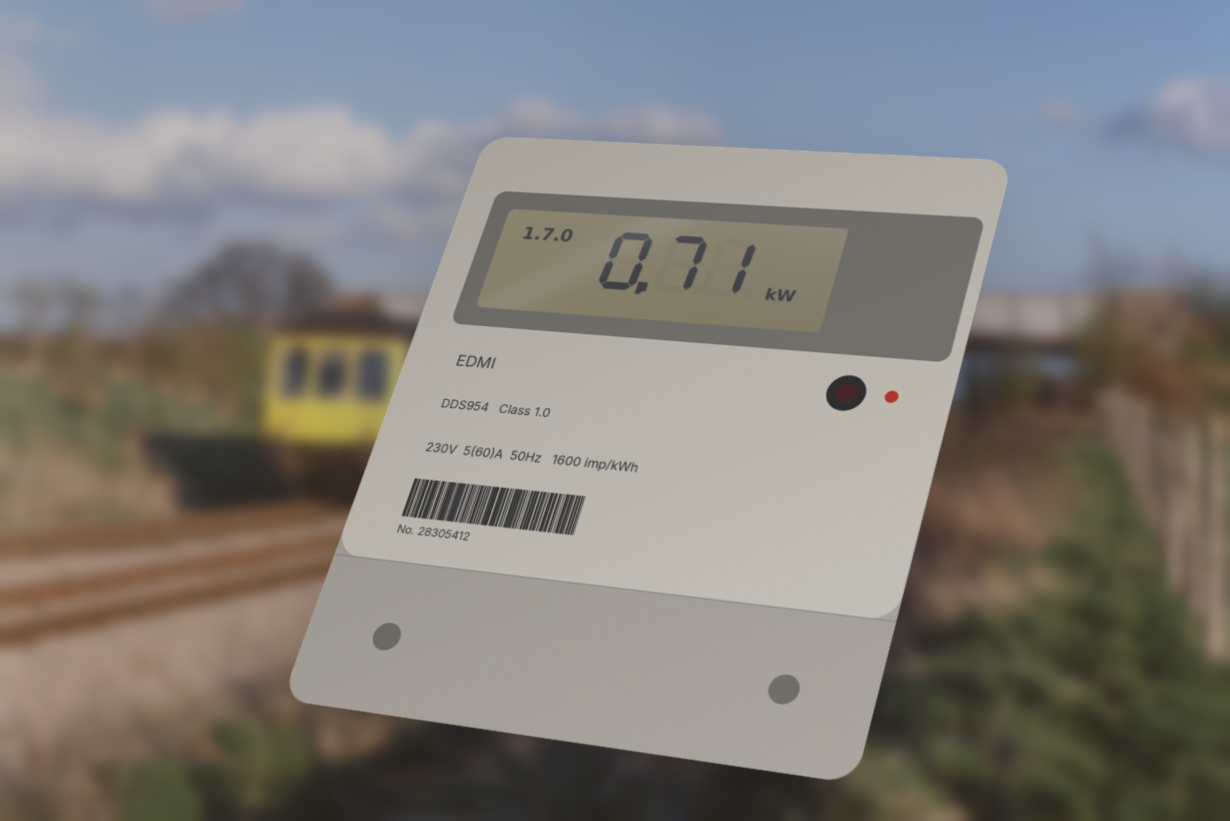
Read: 0.71; kW
